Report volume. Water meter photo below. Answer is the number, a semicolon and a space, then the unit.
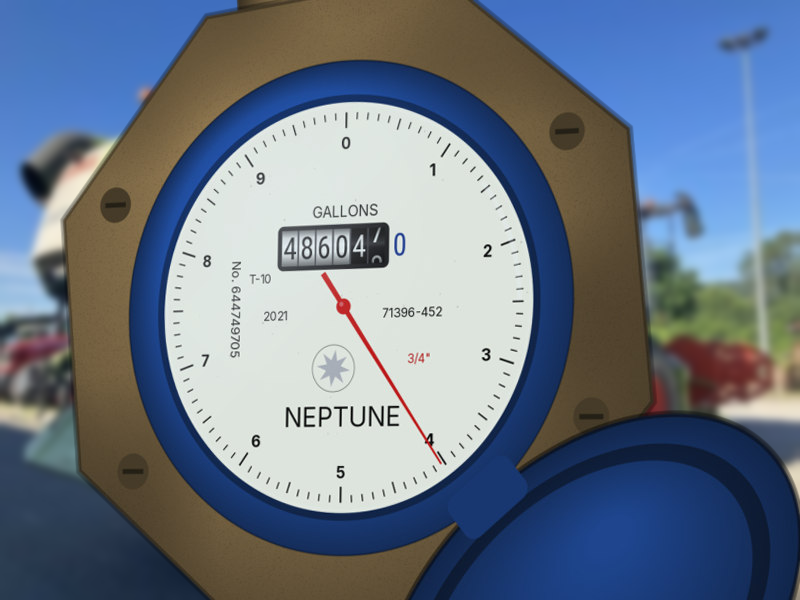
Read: 4860474.0; gal
